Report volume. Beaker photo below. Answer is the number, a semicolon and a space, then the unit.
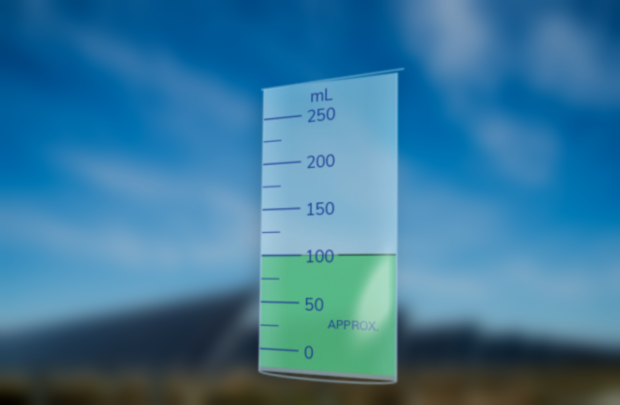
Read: 100; mL
